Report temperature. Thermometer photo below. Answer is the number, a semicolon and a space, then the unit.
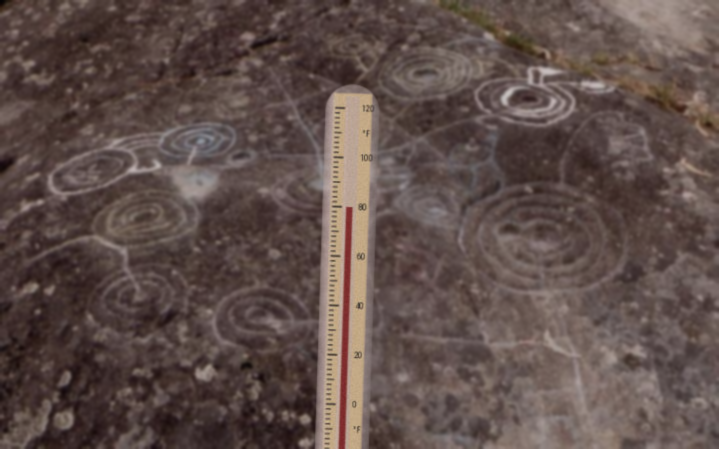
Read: 80; °F
